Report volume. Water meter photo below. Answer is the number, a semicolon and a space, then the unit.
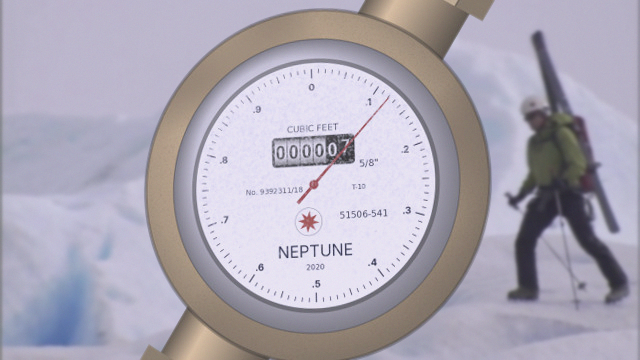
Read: 7.12; ft³
